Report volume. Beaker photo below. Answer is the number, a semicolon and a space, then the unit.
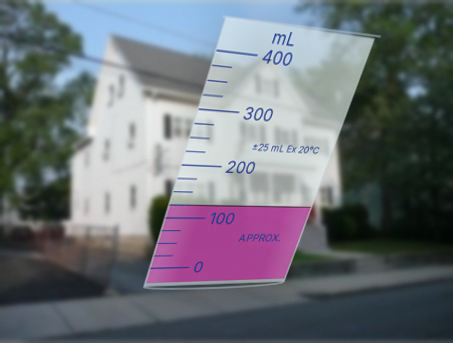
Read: 125; mL
